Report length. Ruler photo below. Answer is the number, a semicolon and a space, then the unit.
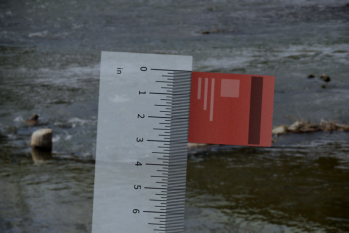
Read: 3; in
